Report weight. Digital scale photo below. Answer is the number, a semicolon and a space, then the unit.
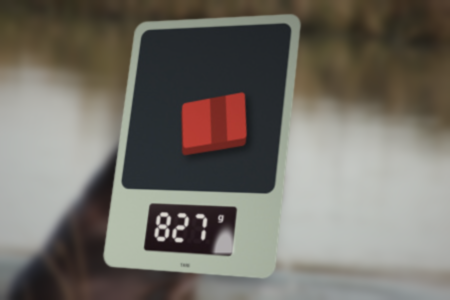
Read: 827; g
